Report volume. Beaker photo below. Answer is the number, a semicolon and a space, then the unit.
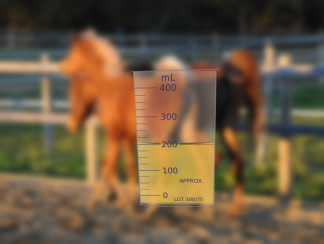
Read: 200; mL
